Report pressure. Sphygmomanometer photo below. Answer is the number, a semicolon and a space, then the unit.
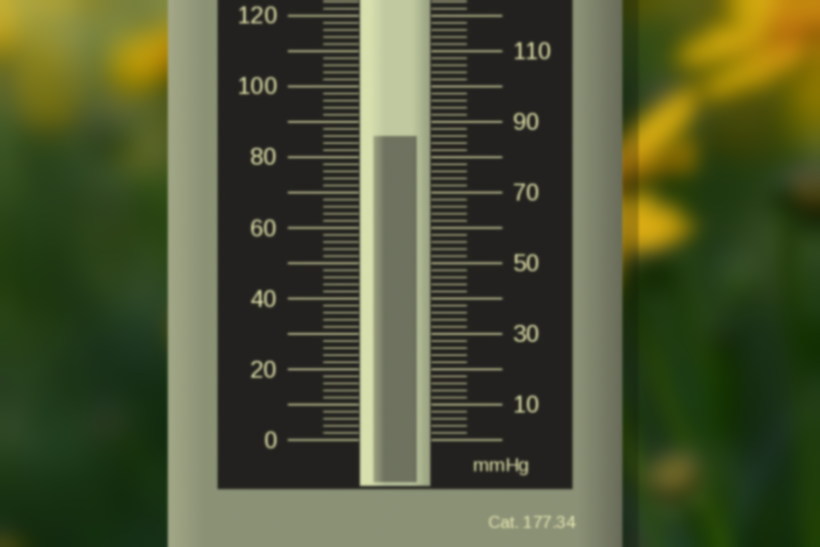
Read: 86; mmHg
